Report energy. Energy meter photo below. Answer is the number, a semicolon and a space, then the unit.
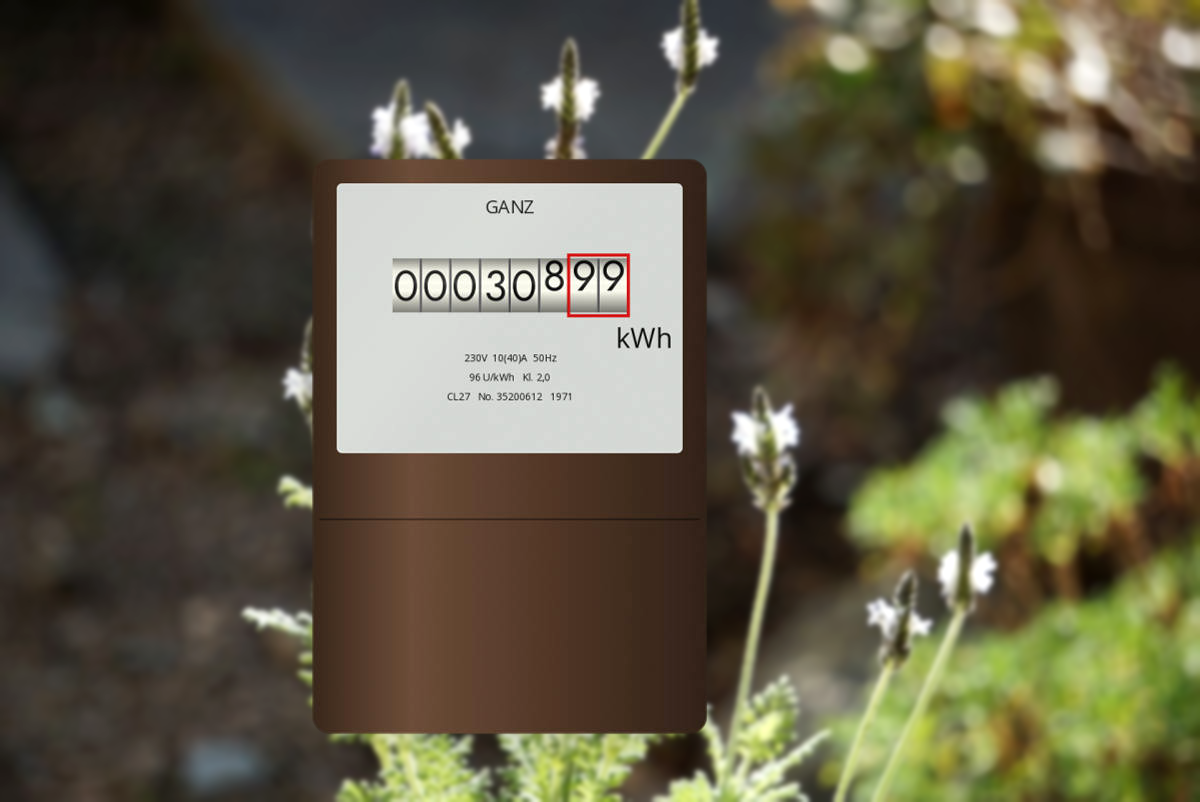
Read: 308.99; kWh
